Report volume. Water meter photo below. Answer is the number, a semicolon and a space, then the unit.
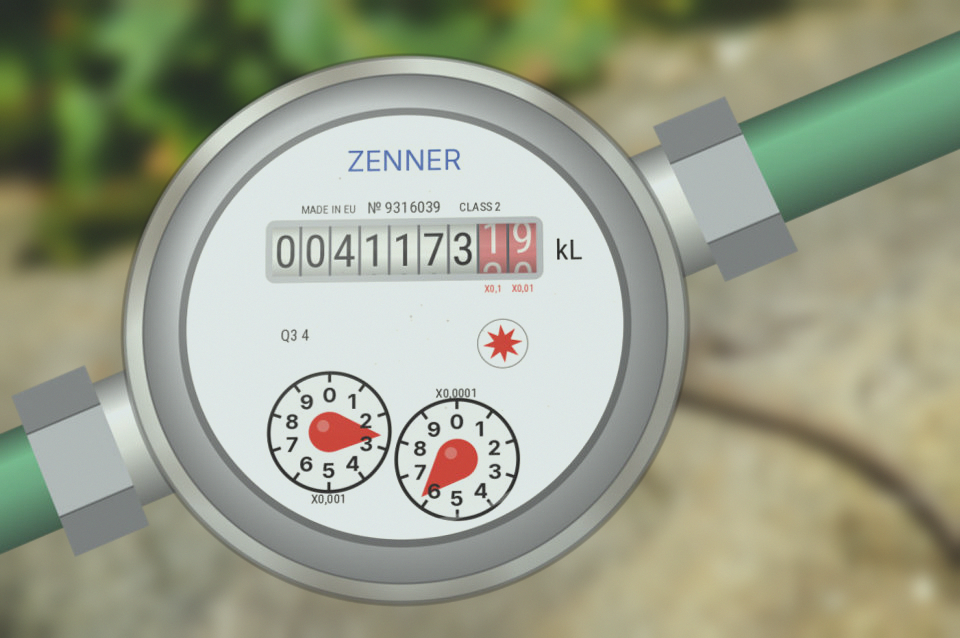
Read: 41173.1926; kL
